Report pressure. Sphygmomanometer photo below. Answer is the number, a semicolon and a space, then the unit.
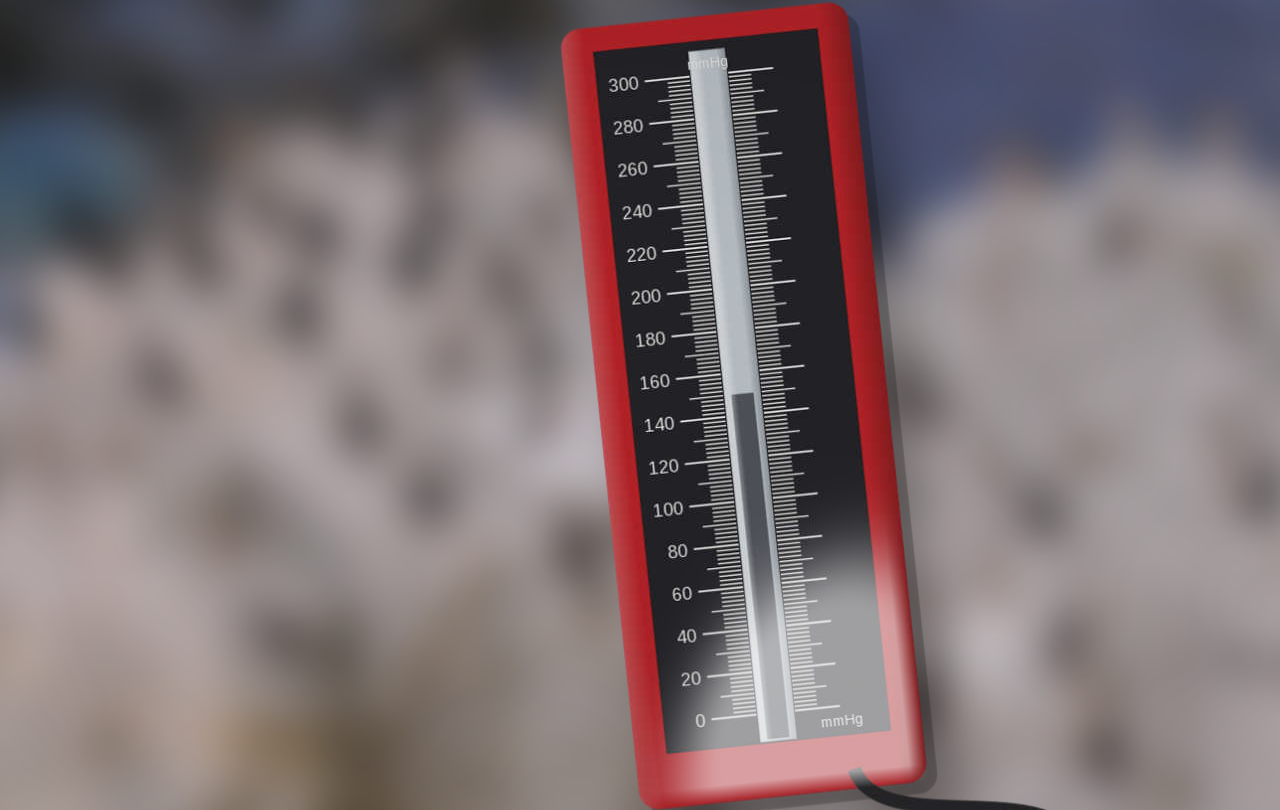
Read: 150; mmHg
